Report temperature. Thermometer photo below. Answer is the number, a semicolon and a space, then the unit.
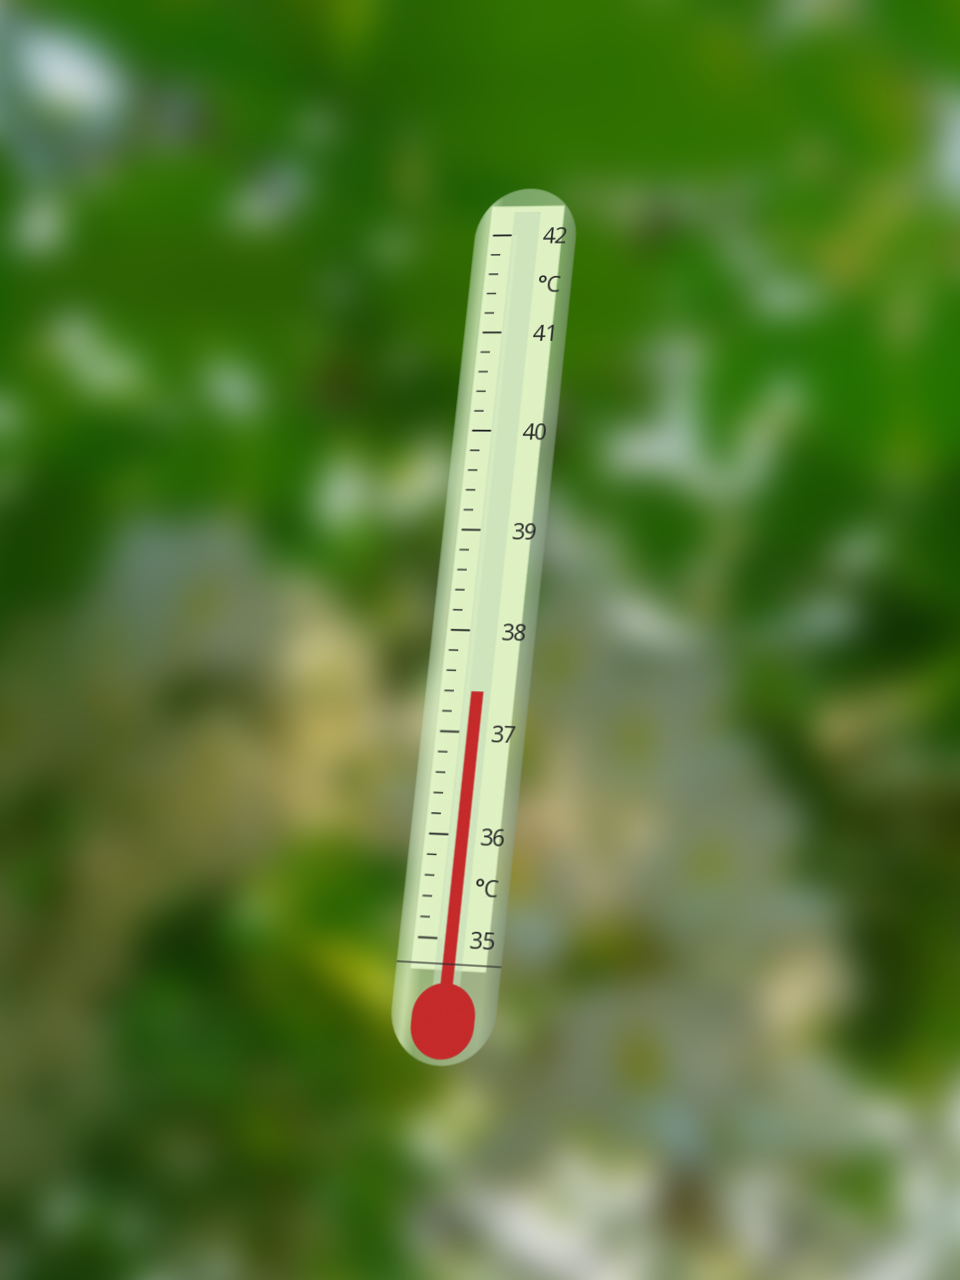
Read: 37.4; °C
